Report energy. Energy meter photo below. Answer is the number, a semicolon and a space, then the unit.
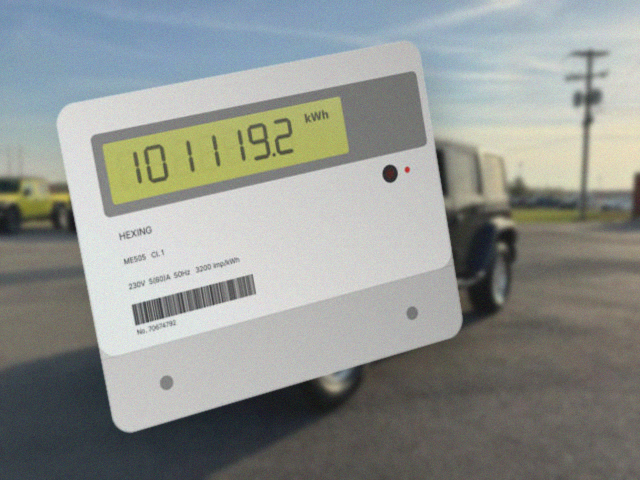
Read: 101119.2; kWh
